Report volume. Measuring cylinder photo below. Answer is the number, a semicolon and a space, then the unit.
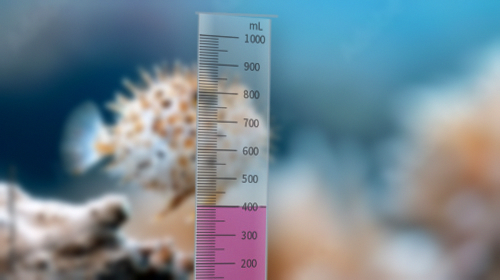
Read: 400; mL
